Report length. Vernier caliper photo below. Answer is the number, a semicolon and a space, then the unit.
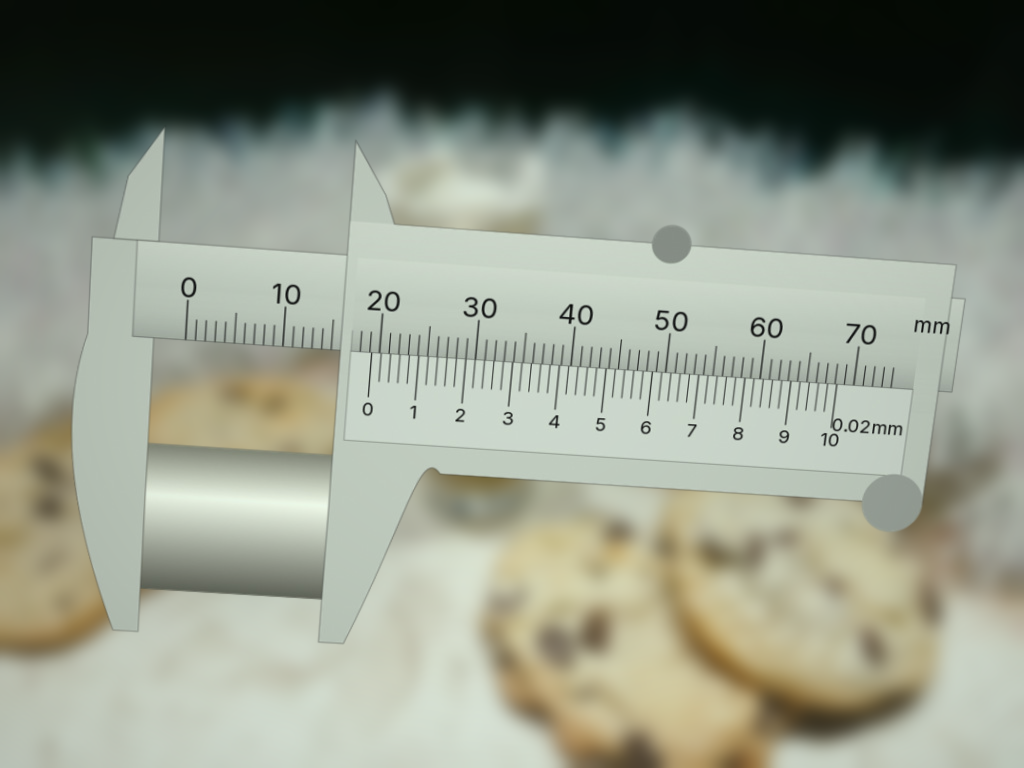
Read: 19.2; mm
